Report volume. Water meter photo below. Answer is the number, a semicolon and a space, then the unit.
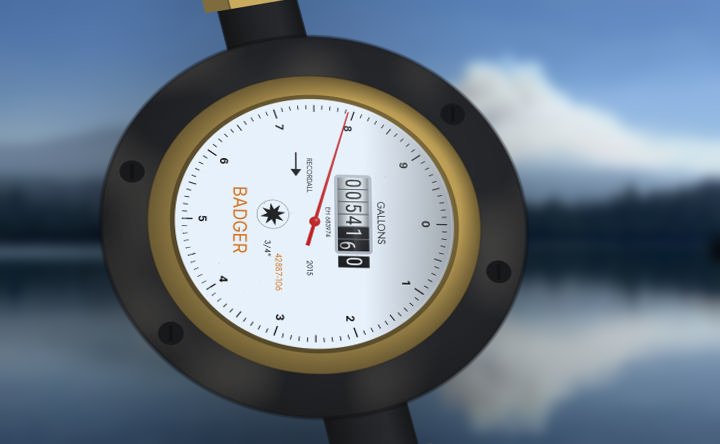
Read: 54157.9; gal
